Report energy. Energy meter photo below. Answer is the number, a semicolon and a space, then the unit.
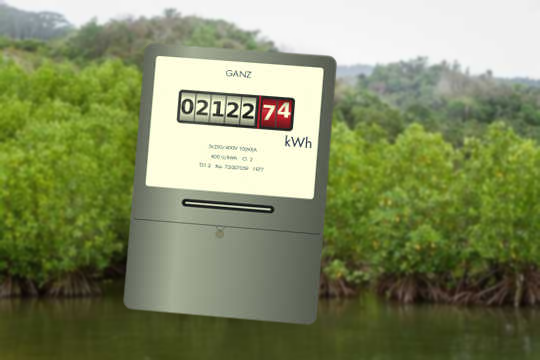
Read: 2122.74; kWh
